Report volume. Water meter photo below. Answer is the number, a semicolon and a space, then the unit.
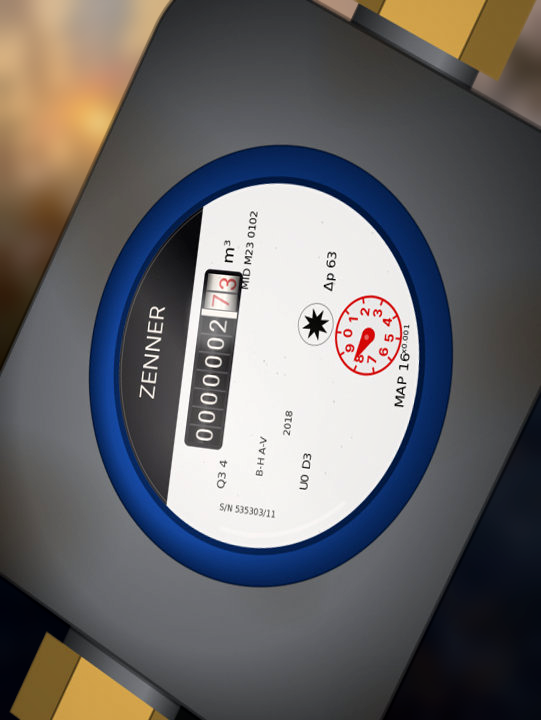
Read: 2.728; m³
